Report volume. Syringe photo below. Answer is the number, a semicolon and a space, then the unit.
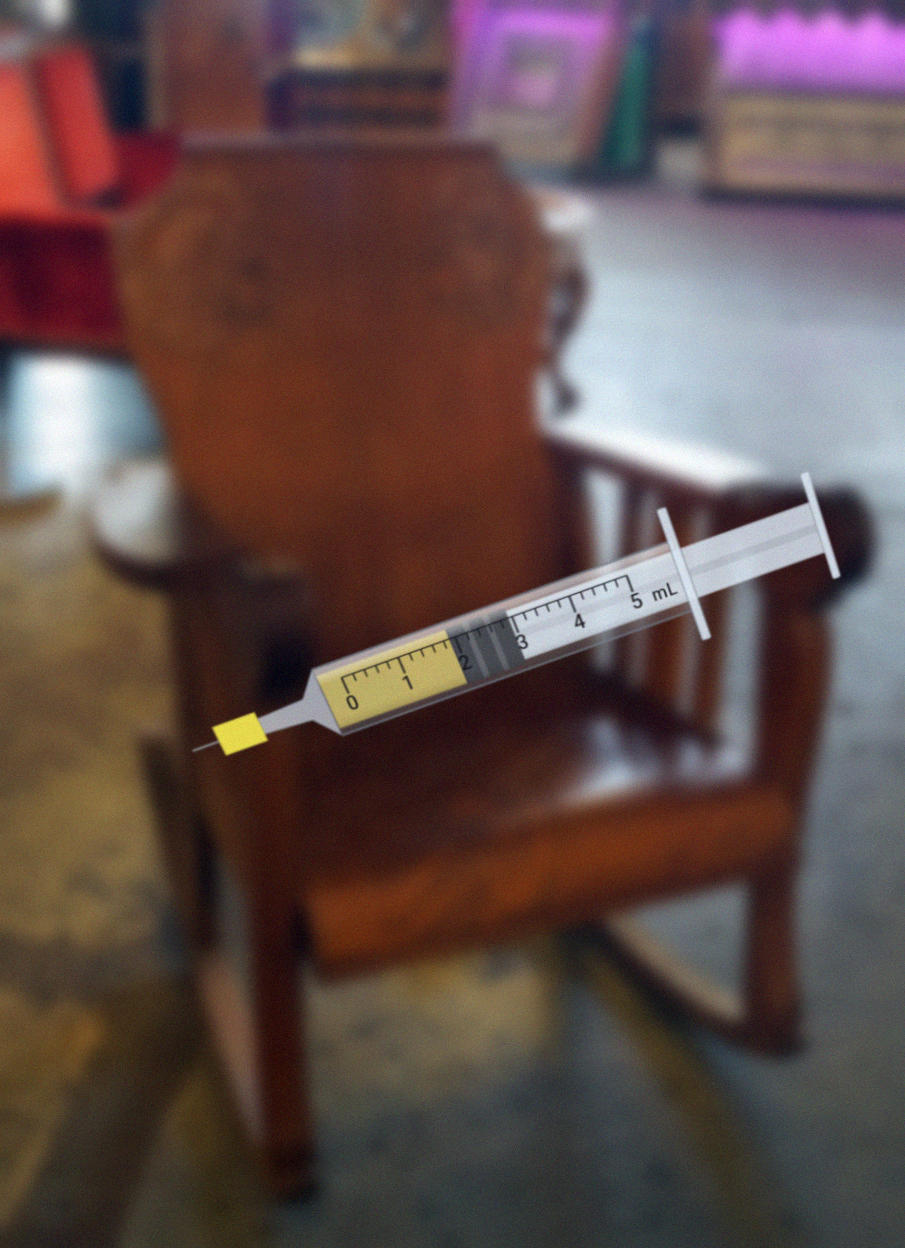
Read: 1.9; mL
